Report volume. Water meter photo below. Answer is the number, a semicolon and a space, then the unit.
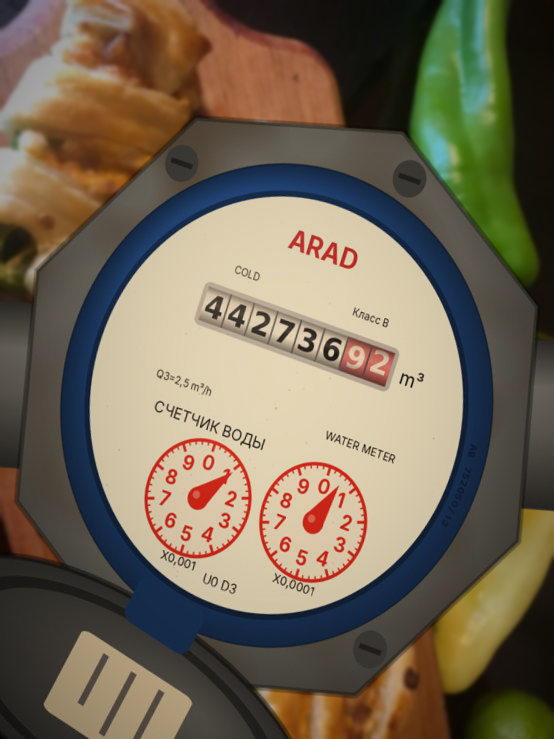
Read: 442736.9210; m³
